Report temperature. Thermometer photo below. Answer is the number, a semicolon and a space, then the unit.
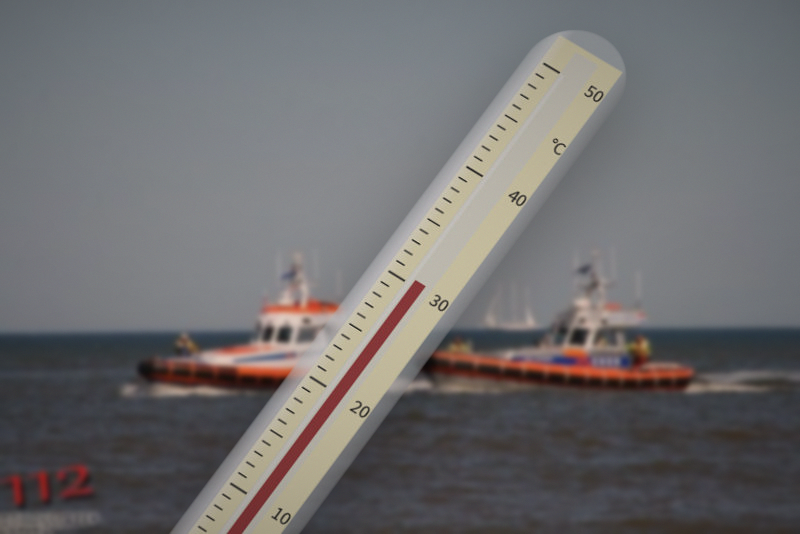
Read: 30.5; °C
